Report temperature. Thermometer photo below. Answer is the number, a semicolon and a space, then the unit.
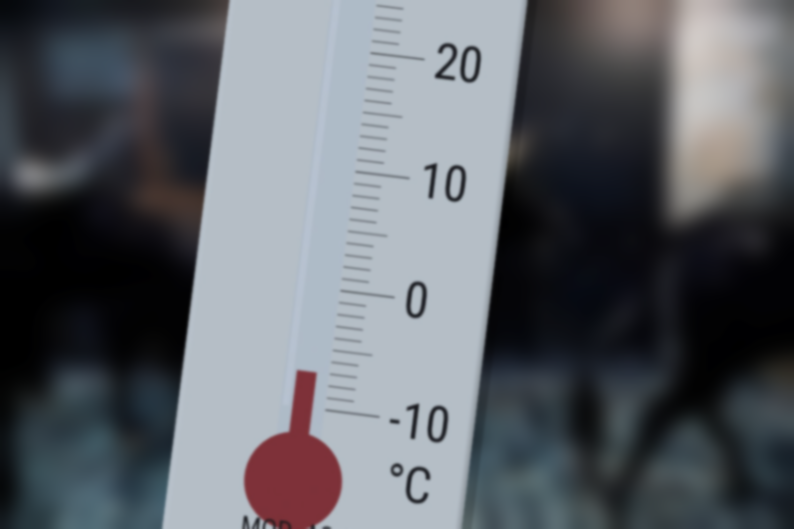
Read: -7; °C
